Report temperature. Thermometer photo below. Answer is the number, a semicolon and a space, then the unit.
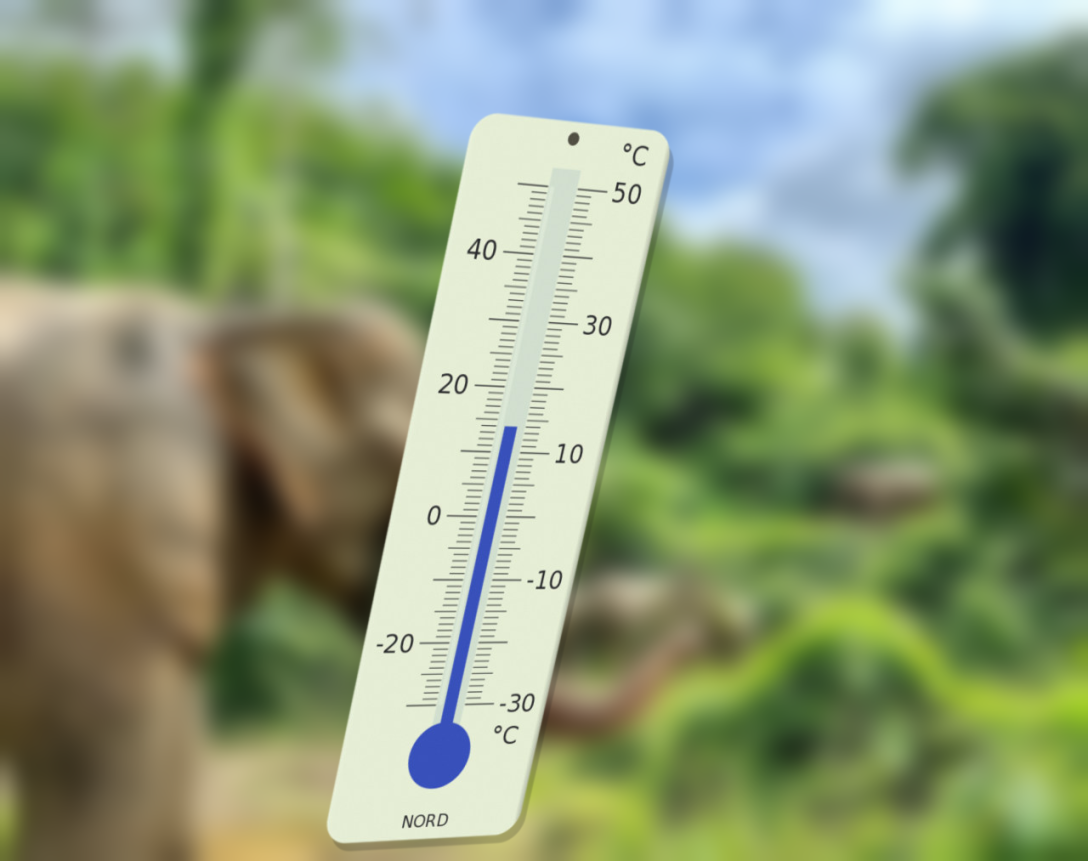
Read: 14; °C
